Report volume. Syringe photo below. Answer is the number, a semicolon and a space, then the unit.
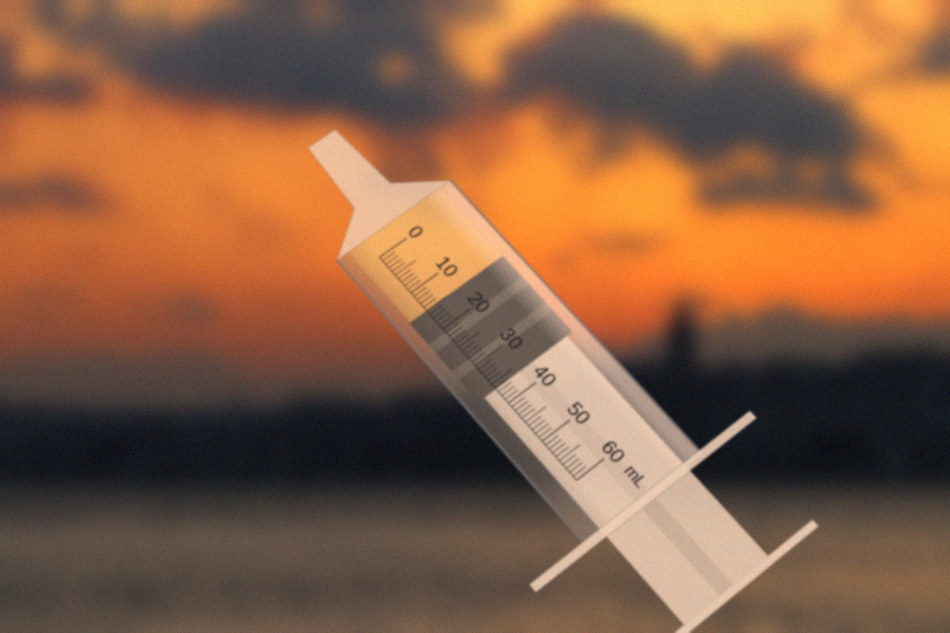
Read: 15; mL
